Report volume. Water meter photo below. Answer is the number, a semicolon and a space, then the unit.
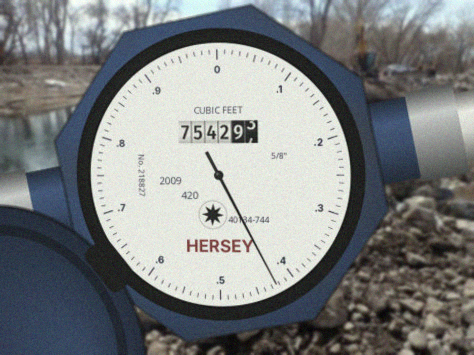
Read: 754293.42; ft³
